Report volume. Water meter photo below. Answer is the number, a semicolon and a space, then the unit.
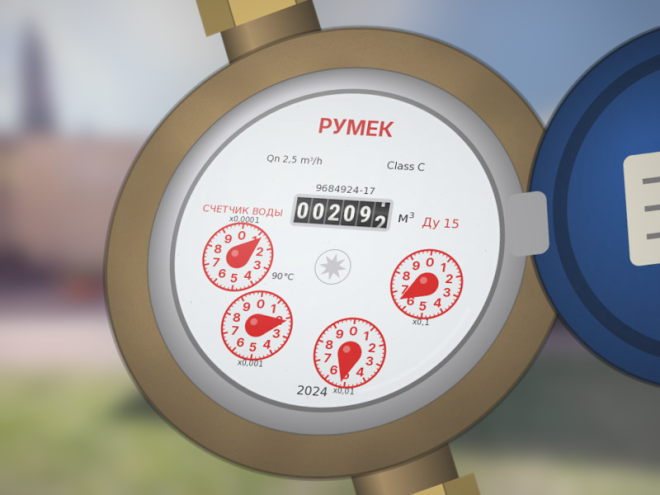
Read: 2091.6521; m³
